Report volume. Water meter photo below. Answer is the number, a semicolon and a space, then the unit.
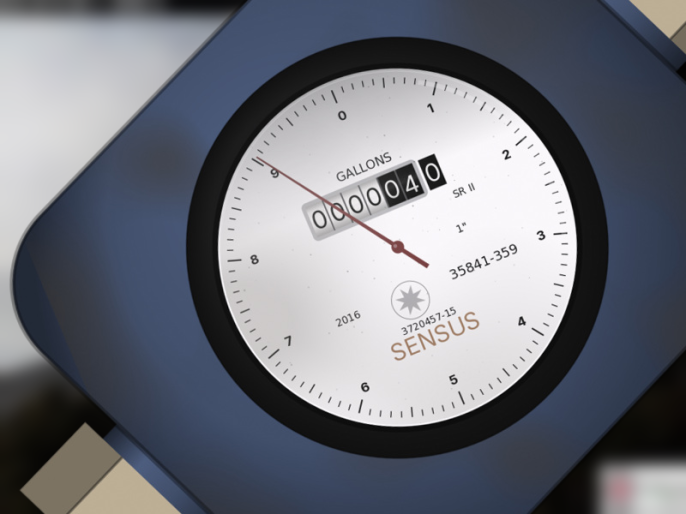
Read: 39.0; gal
